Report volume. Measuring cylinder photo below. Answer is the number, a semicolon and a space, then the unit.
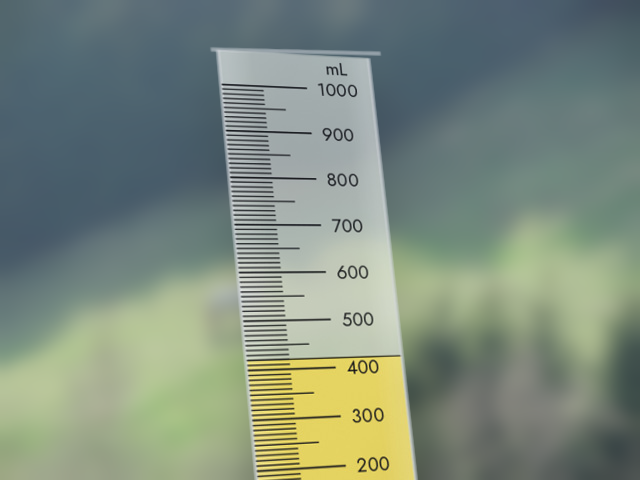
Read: 420; mL
